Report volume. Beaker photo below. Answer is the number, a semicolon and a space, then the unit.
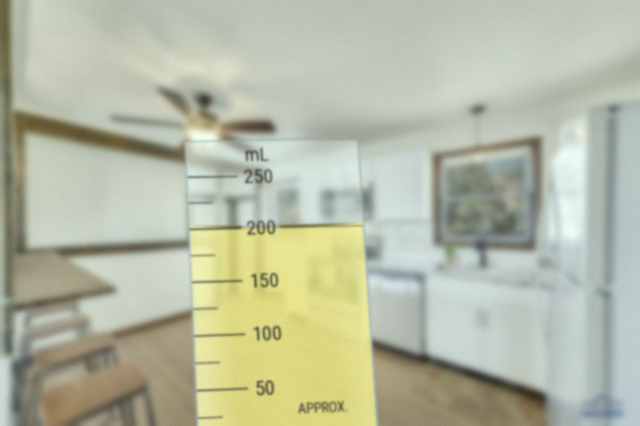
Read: 200; mL
